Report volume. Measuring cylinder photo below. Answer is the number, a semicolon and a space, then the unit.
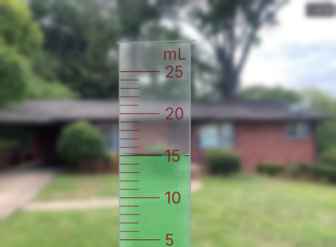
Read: 15; mL
